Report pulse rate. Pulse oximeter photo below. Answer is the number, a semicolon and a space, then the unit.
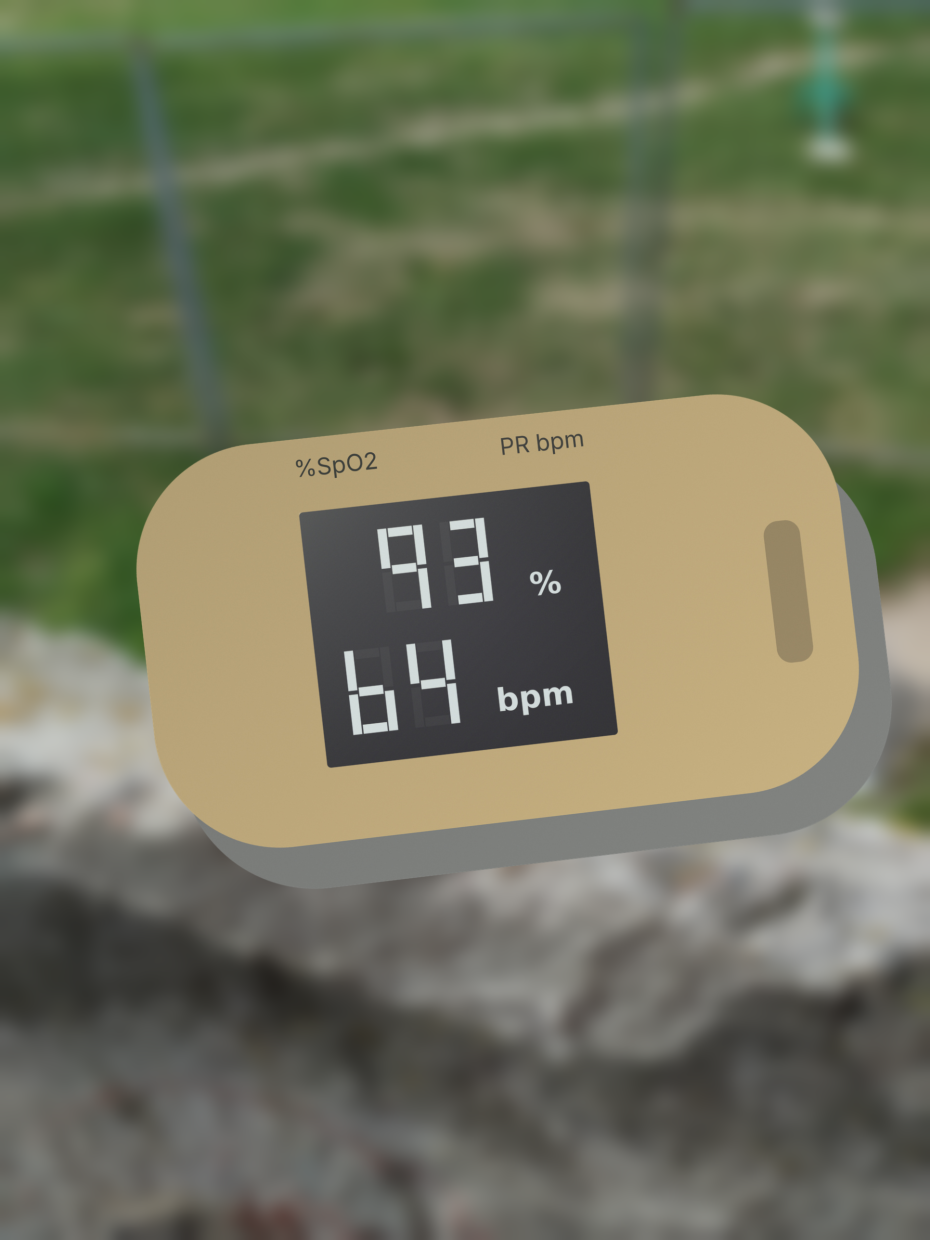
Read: 64; bpm
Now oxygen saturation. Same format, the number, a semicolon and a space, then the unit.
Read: 93; %
